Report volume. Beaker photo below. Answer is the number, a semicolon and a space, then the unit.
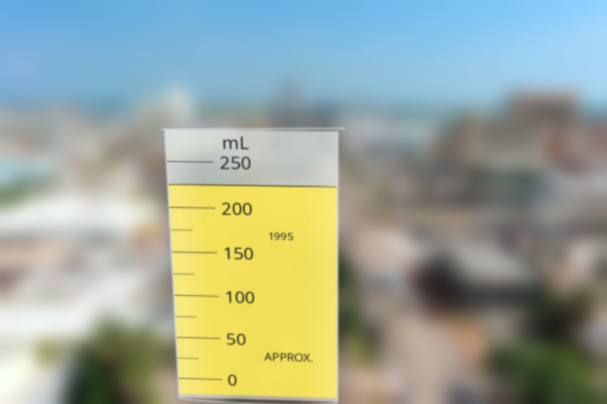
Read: 225; mL
